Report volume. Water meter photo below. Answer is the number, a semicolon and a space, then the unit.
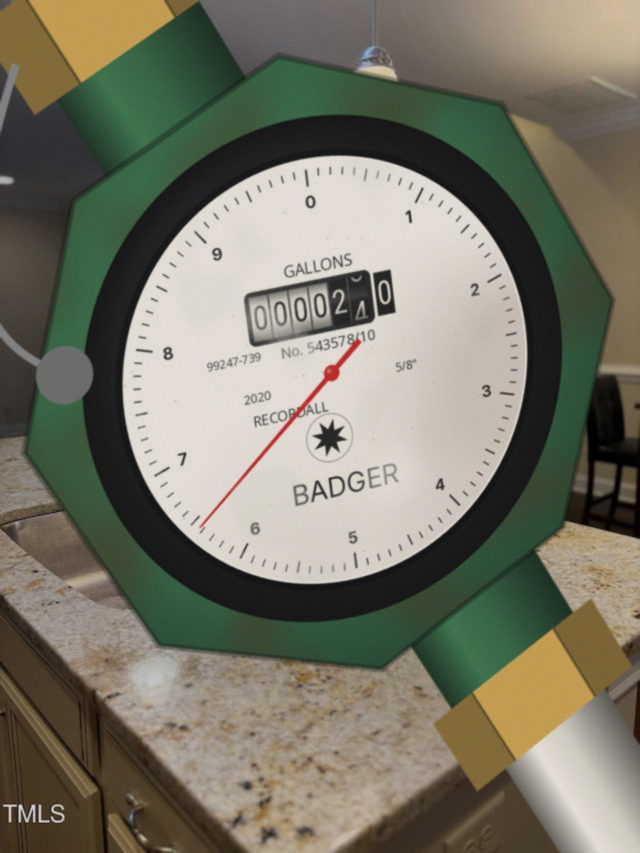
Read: 236.4; gal
